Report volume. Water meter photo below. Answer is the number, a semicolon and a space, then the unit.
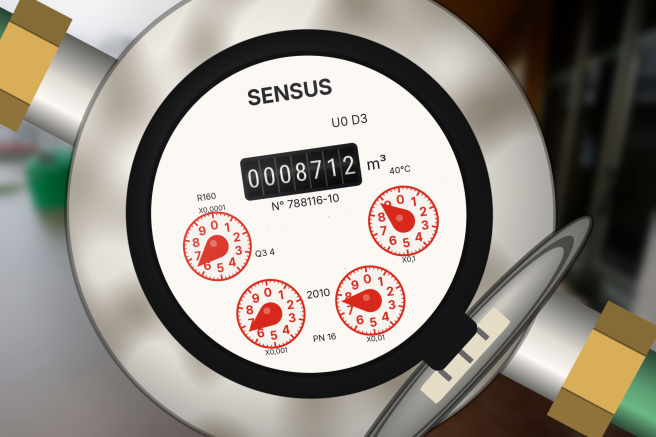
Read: 8712.8766; m³
